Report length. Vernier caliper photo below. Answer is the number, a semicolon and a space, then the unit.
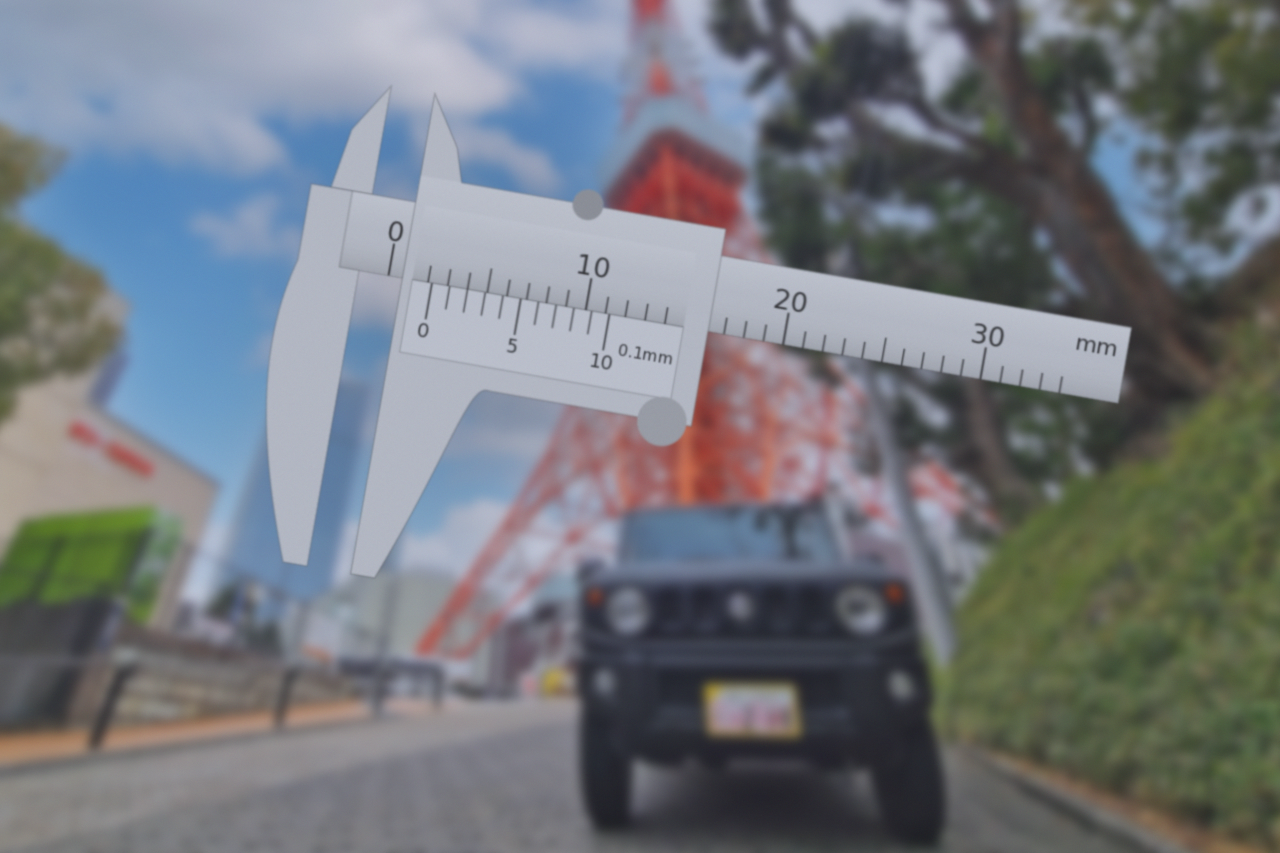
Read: 2.2; mm
